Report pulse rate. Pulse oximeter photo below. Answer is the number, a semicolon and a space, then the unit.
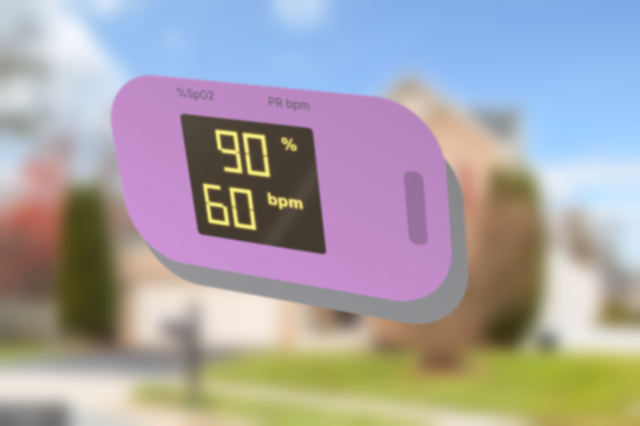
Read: 60; bpm
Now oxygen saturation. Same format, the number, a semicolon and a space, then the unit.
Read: 90; %
